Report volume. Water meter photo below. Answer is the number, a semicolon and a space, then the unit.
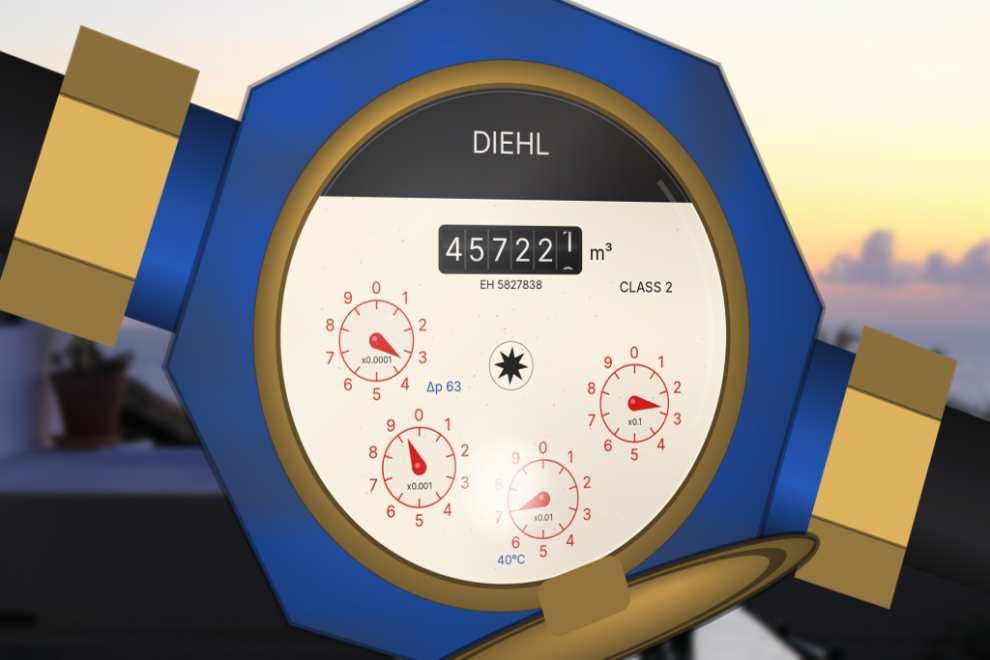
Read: 457221.2693; m³
